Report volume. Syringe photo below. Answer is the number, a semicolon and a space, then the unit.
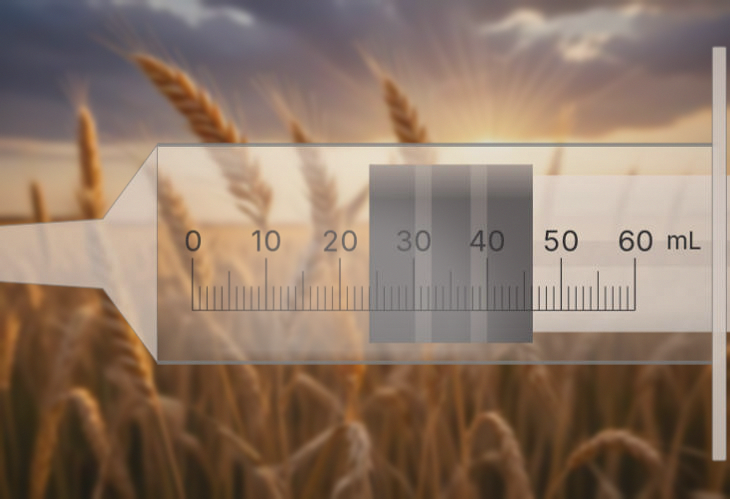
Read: 24; mL
